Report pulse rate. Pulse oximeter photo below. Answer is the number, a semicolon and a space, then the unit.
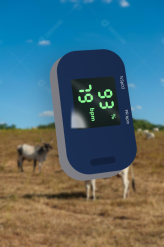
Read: 79; bpm
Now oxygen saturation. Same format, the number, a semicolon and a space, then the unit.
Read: 93; %
